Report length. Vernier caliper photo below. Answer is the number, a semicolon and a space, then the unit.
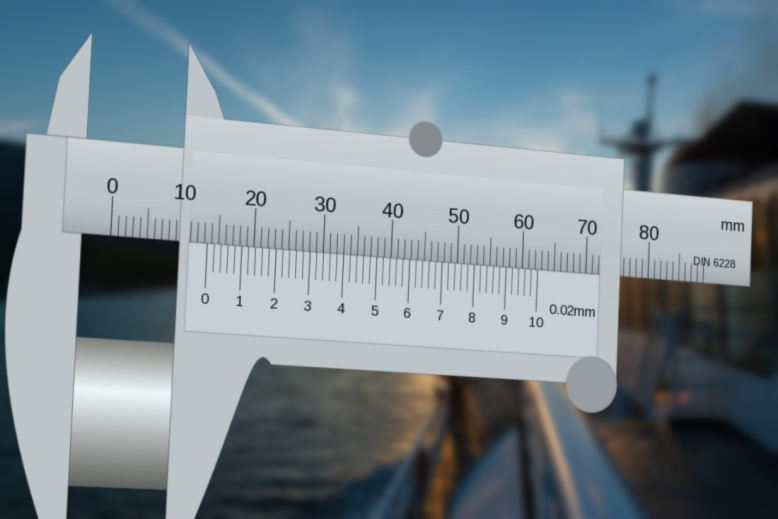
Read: 13.4; mm
